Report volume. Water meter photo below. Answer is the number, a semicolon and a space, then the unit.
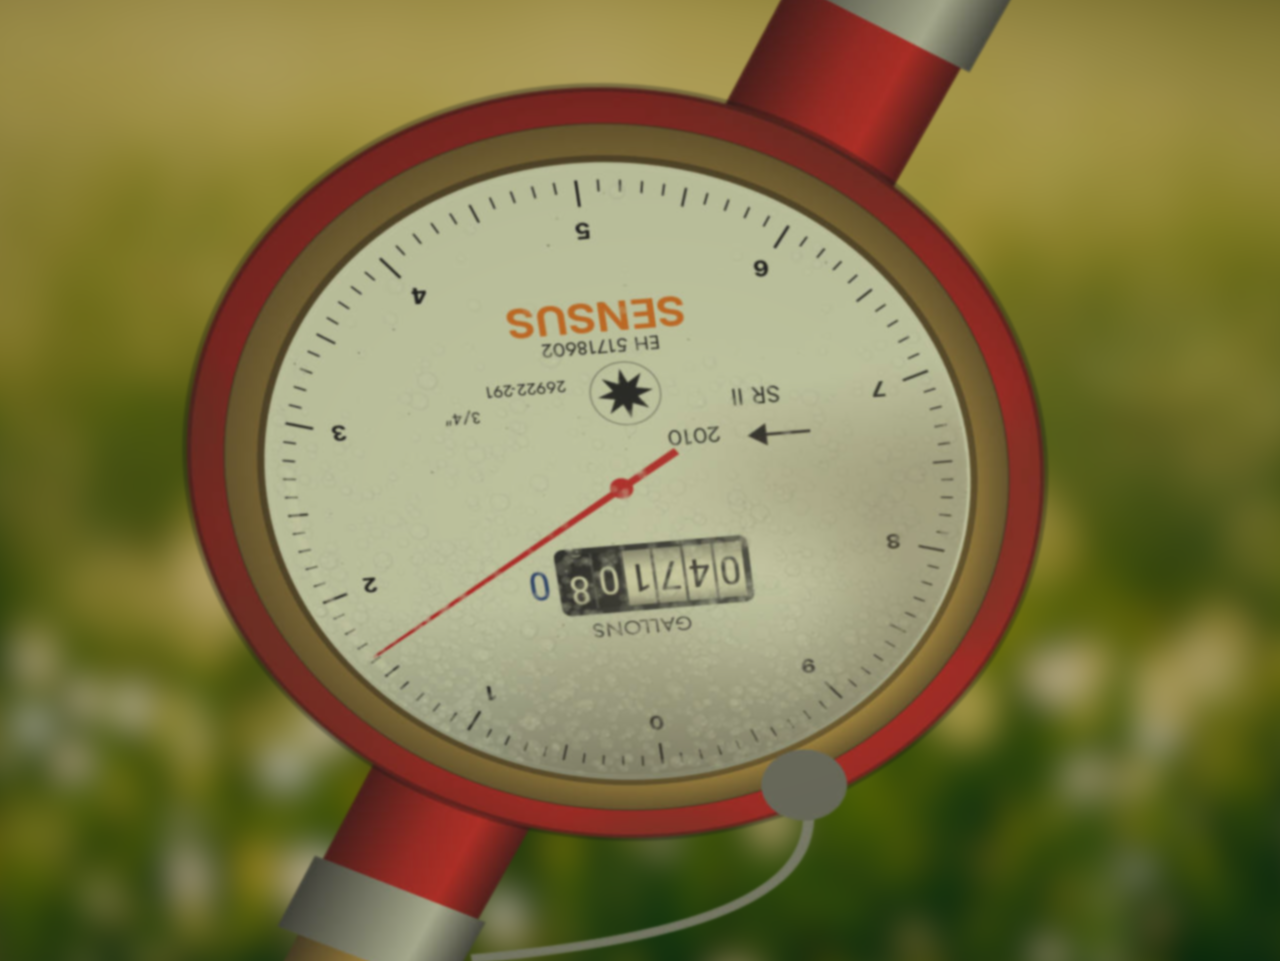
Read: 471081.6; gal
